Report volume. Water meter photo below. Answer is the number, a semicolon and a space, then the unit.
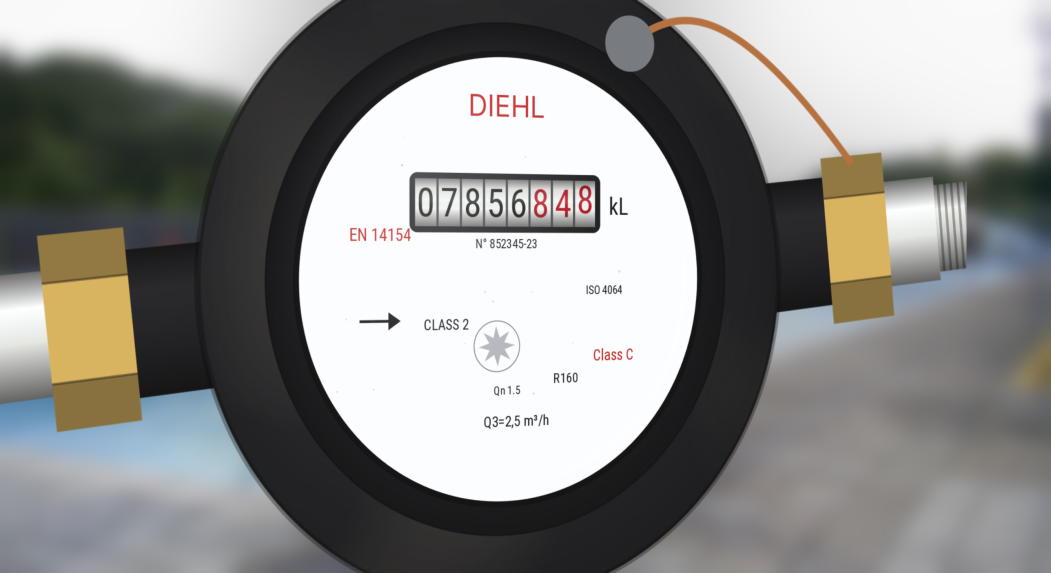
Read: 7856.848; kL
